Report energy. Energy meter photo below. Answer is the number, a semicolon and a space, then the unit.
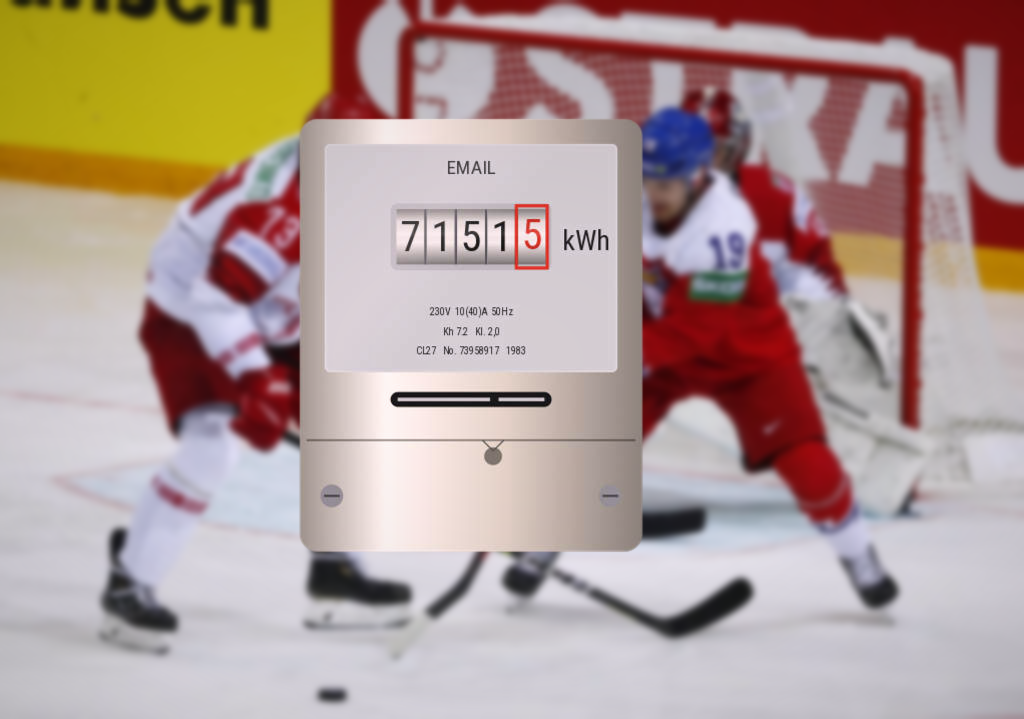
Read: 7151.5; kWh
